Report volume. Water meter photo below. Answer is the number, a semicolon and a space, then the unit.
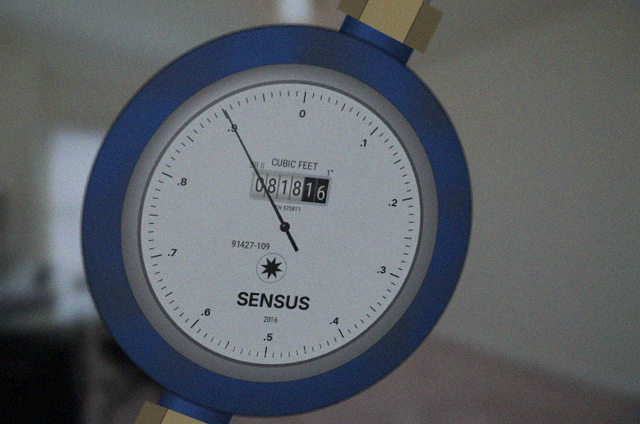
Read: 81815.90; ft³
